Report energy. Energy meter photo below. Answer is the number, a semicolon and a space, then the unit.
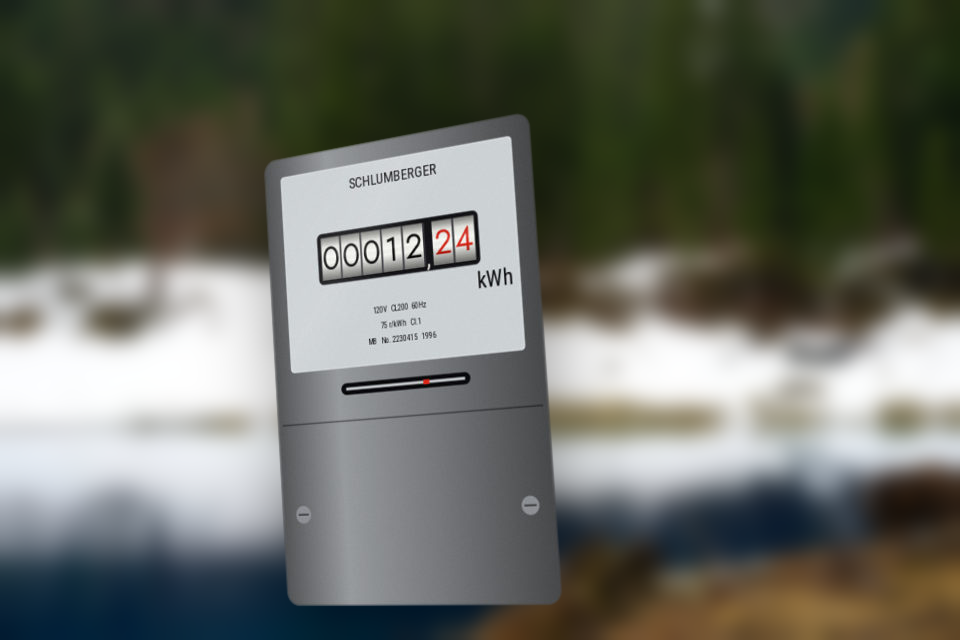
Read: 12.24; kWh
